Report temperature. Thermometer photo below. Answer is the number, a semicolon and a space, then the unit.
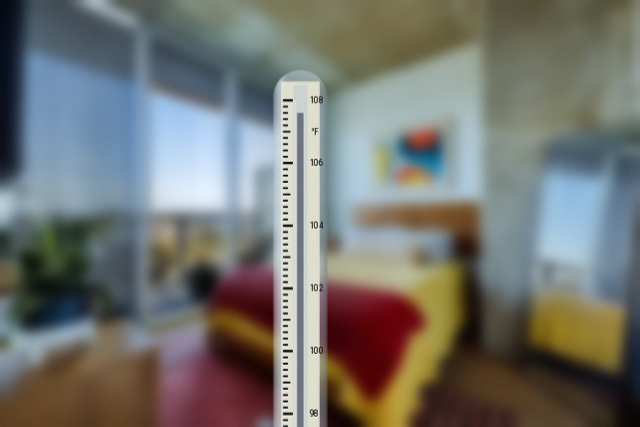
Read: 107.6; °F
